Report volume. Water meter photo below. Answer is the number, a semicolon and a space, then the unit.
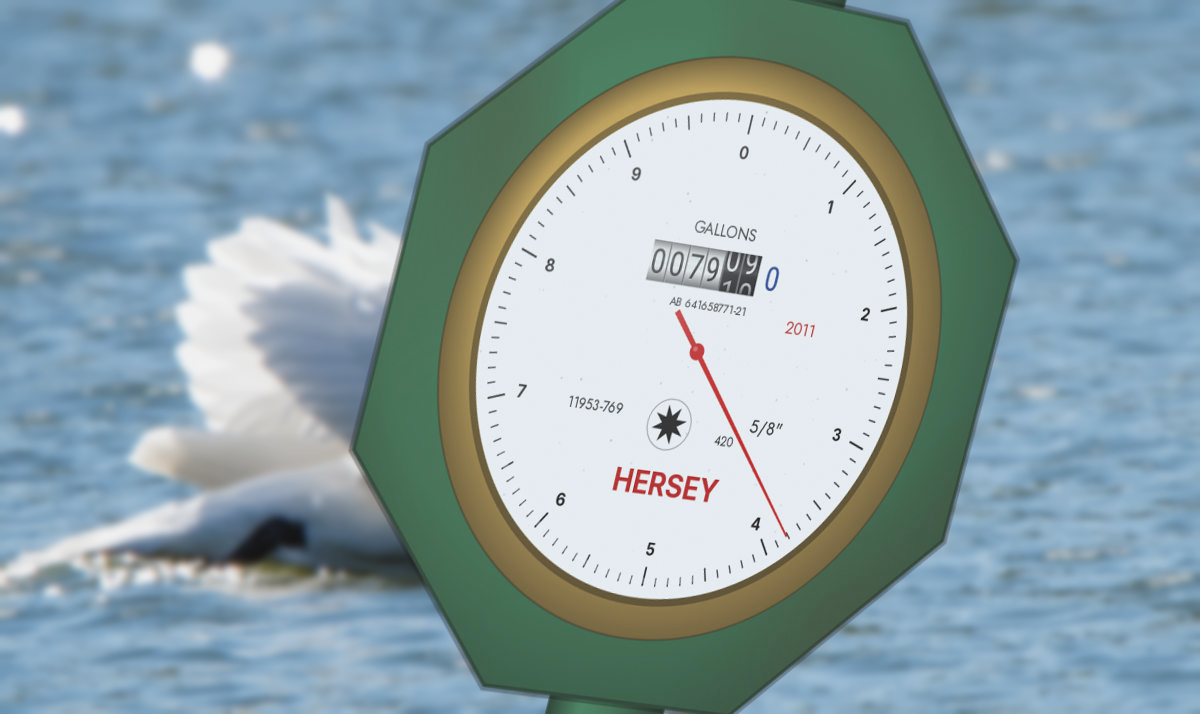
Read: 79093.8; gal
